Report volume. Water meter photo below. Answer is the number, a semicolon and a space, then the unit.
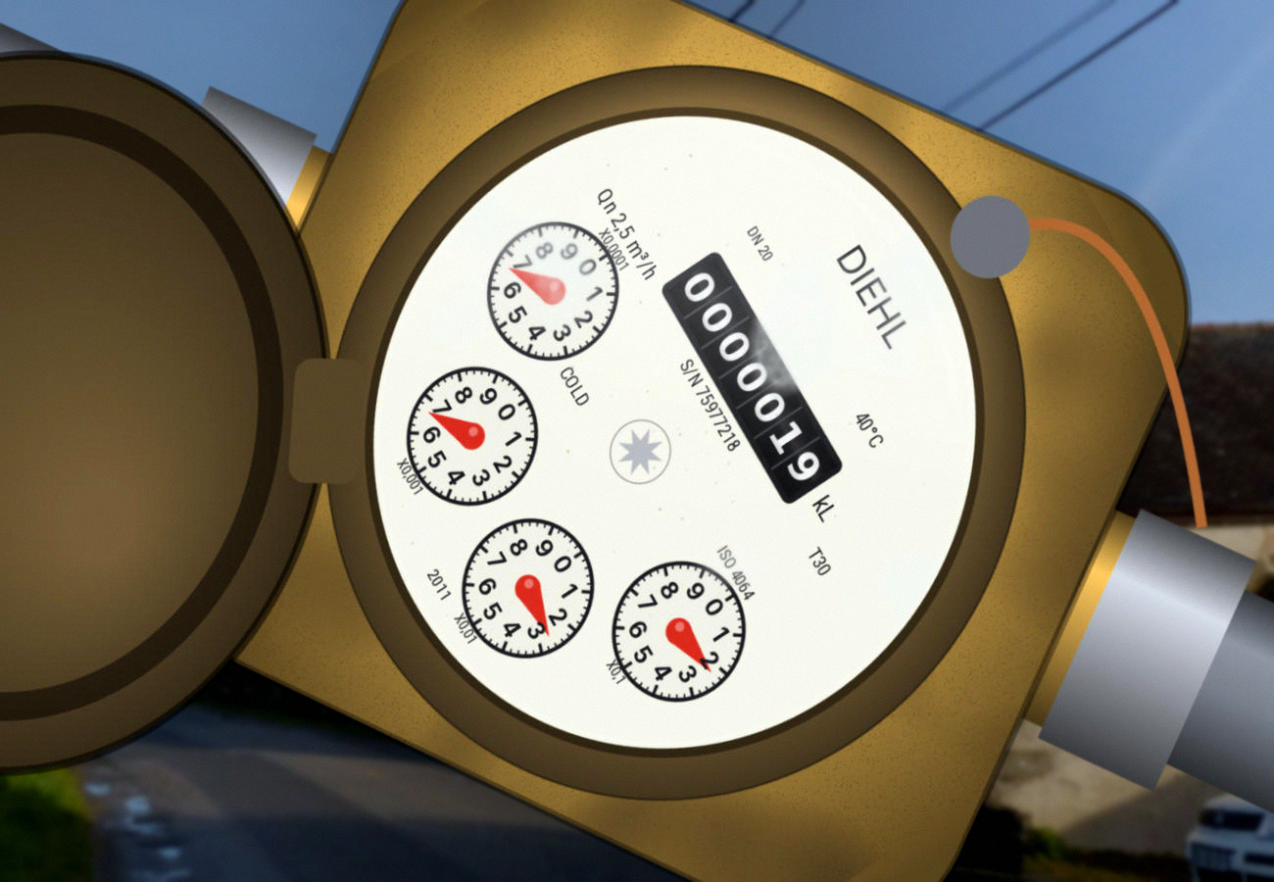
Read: 19.2266; kL
